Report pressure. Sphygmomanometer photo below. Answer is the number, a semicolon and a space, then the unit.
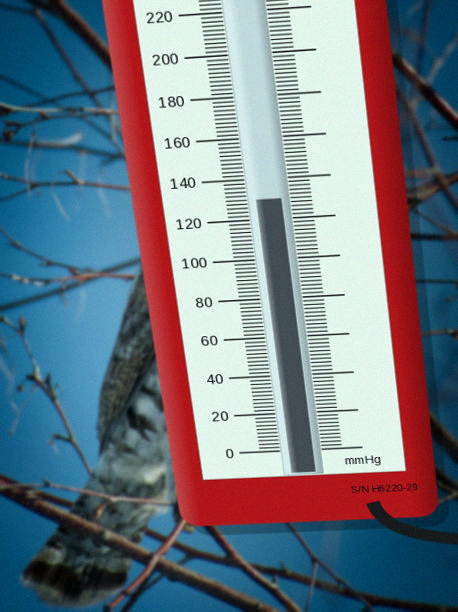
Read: 130; mmHg
